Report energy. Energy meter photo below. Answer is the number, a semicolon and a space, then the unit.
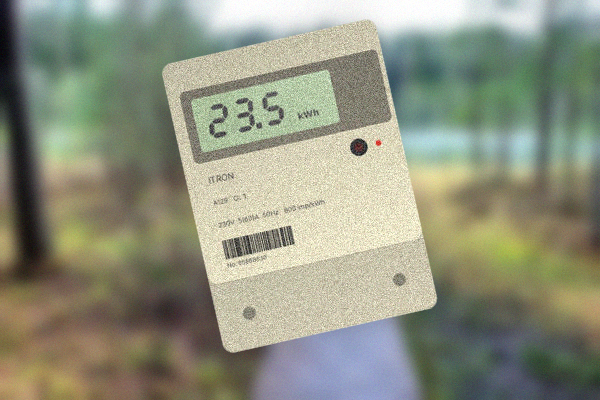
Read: 23.5; kWh
